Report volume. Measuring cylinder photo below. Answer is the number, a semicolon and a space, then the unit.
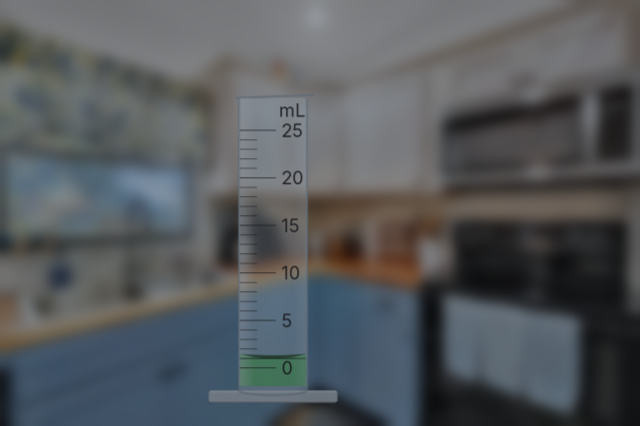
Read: 1; mL
